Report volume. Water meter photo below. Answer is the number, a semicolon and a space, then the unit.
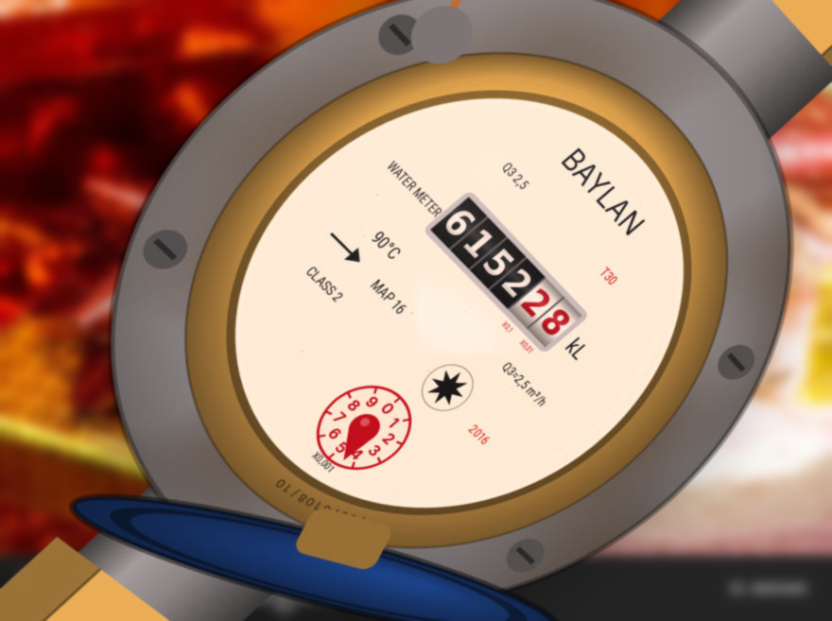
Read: 6152.284; kL
